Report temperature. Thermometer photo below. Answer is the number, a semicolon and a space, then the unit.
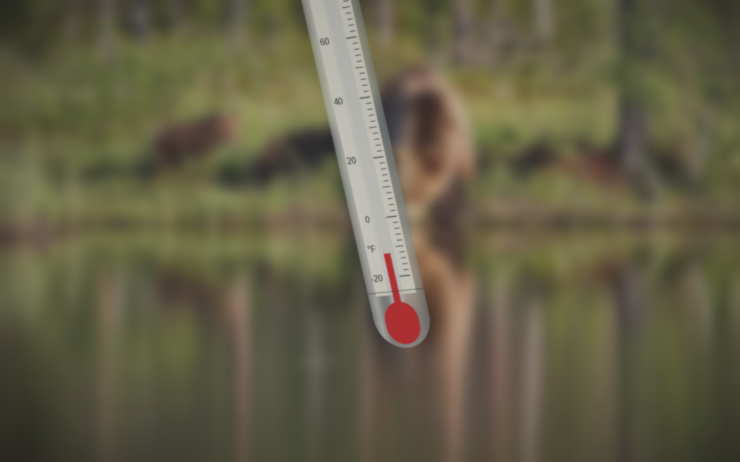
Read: -12; °F
